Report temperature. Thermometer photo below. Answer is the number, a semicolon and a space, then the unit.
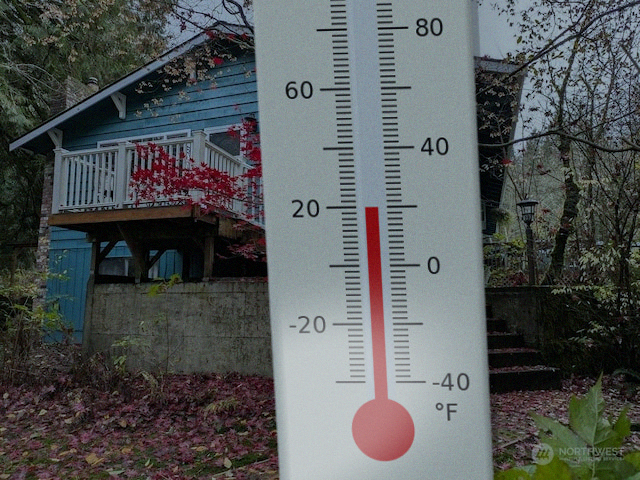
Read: 20; °F
